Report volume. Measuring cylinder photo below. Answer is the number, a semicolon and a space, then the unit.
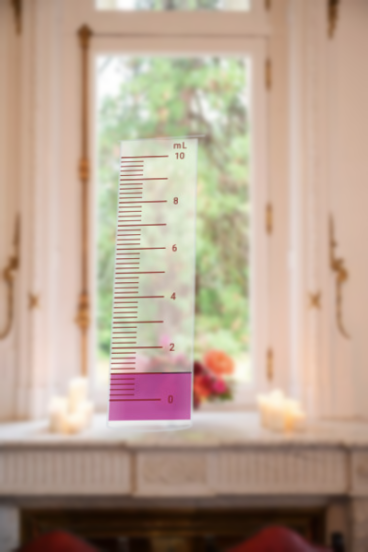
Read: 1; mL
